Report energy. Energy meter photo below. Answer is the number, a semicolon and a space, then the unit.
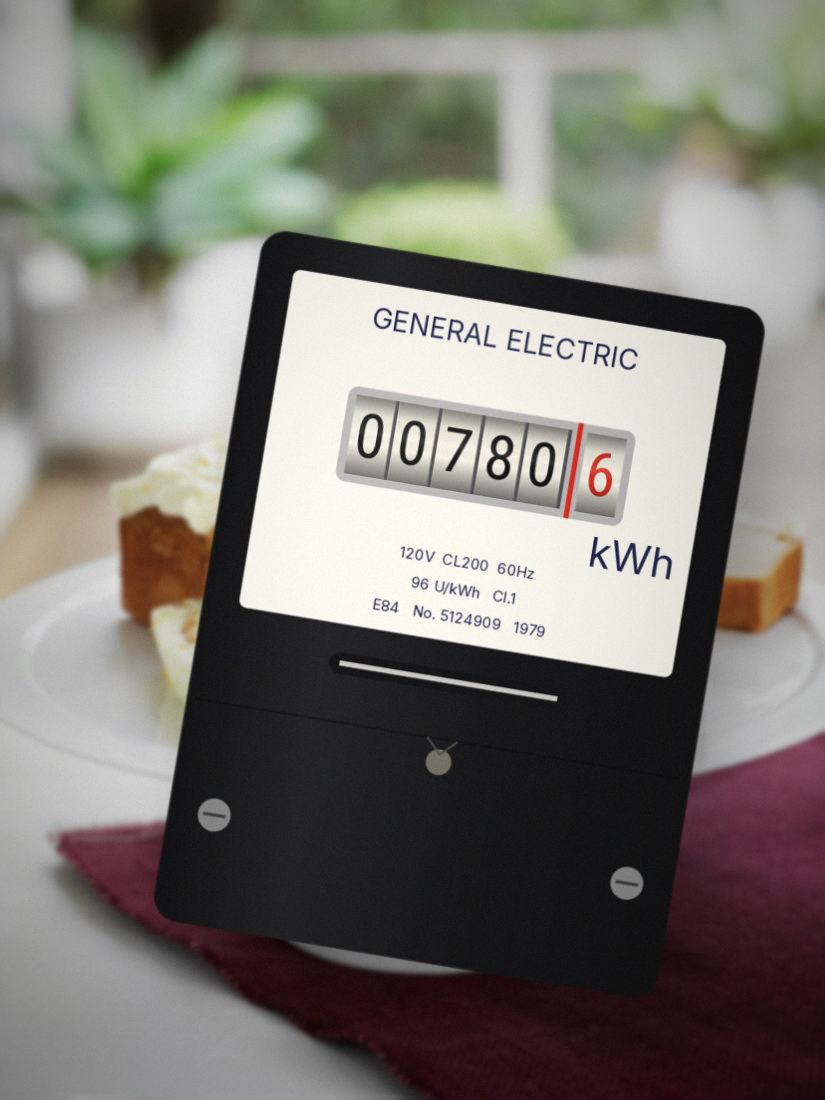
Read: 780.6; kWh
